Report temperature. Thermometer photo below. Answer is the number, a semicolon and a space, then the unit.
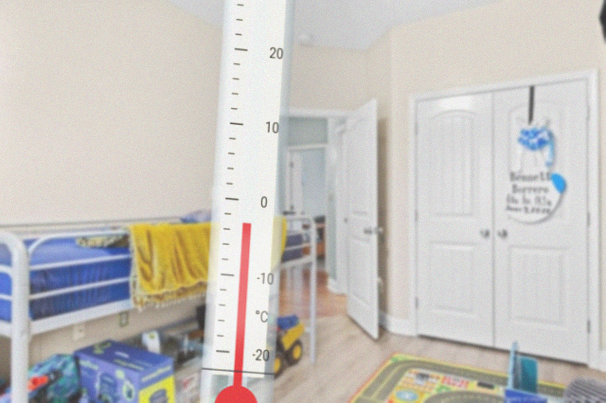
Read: -3; °C
